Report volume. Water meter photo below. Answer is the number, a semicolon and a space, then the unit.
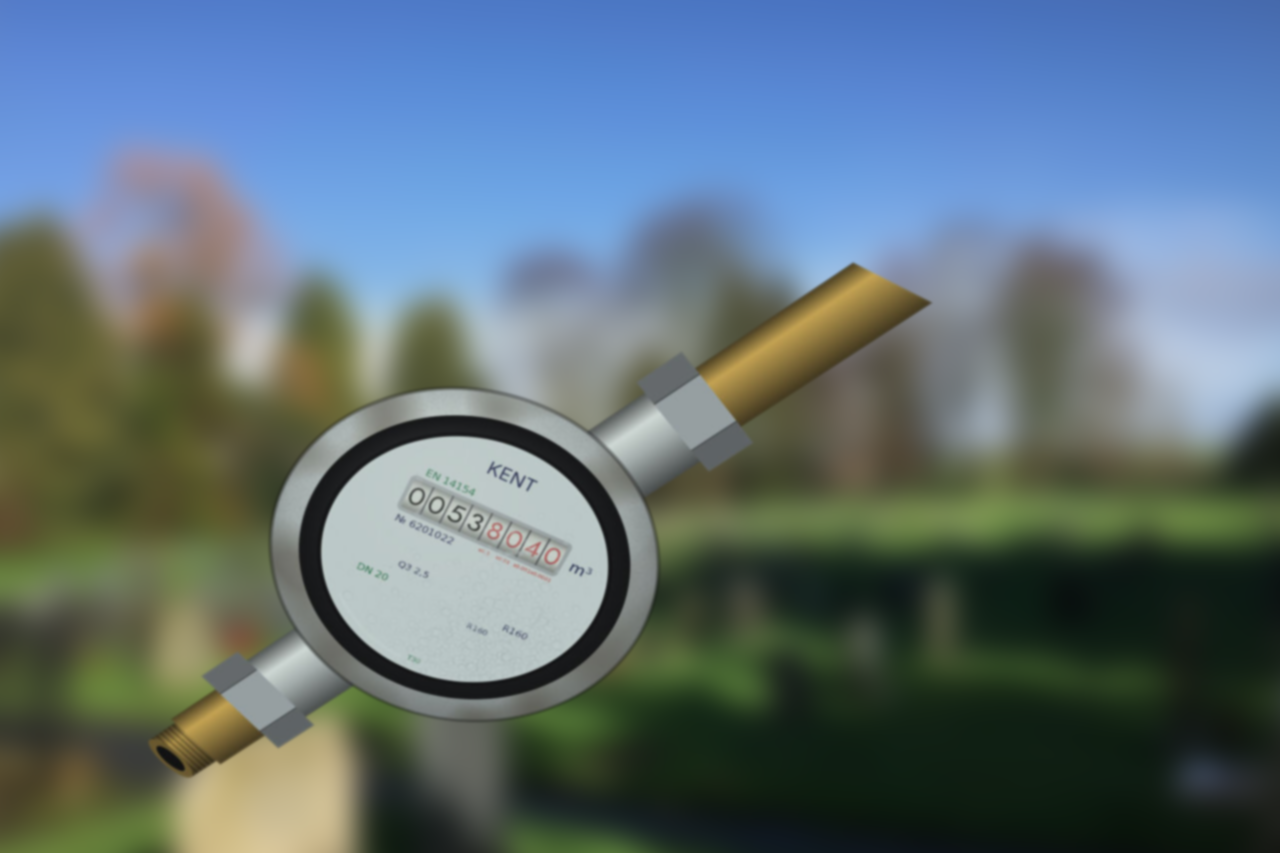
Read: 53.8040; m³
